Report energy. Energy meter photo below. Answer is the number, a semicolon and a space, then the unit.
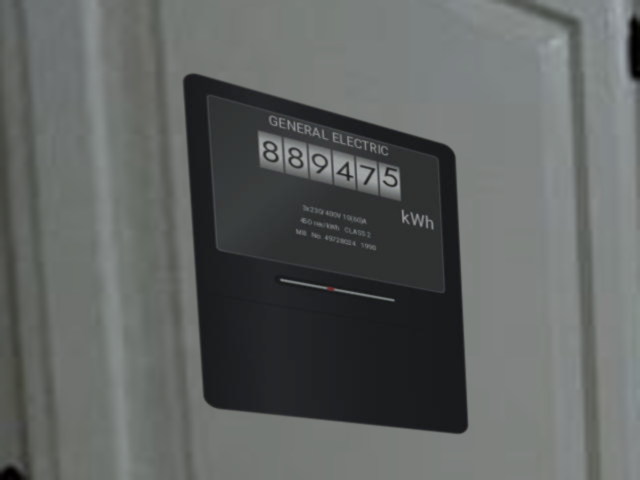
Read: 889475; kWh
